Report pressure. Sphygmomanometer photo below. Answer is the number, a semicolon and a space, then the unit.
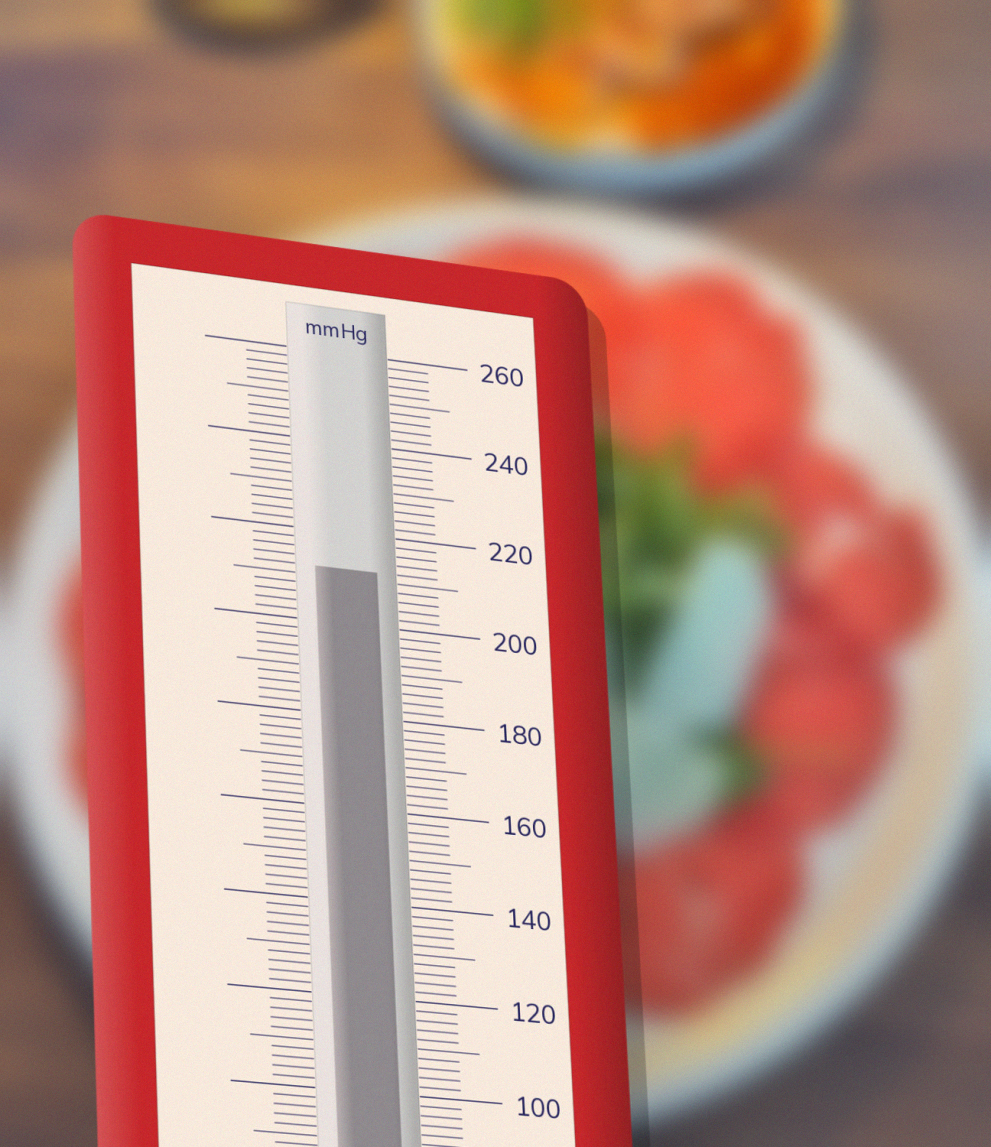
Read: 212; mmHg
